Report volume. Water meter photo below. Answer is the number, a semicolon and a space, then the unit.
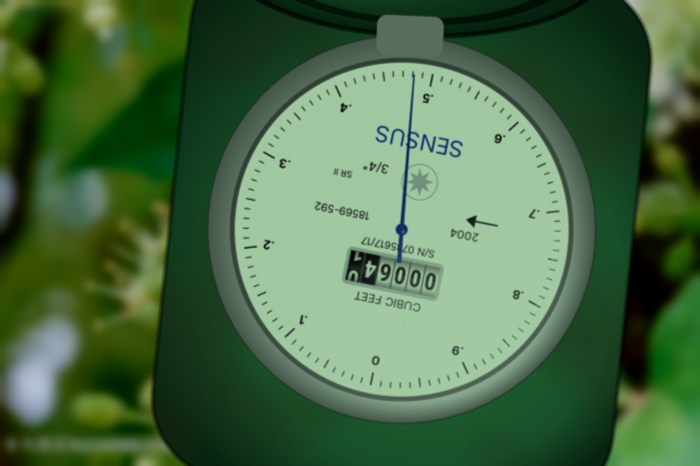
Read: 640.48; ft³
